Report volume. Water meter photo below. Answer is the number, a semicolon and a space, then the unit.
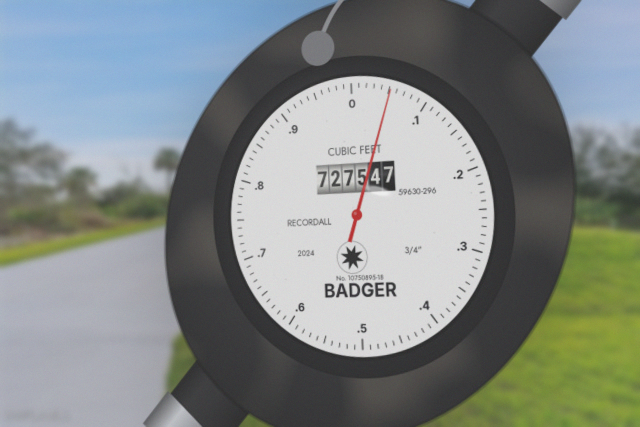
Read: 727547.05; ft³
